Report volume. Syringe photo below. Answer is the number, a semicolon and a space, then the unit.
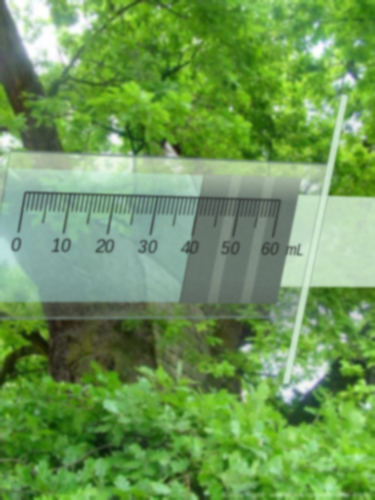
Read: 40; mL
